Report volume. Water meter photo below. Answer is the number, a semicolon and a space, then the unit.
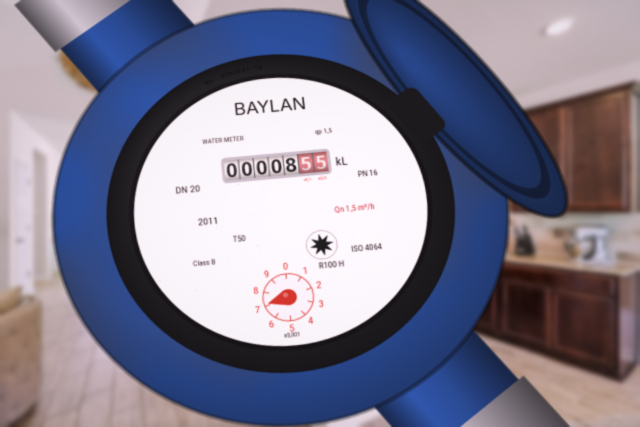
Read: 8.557; kL
